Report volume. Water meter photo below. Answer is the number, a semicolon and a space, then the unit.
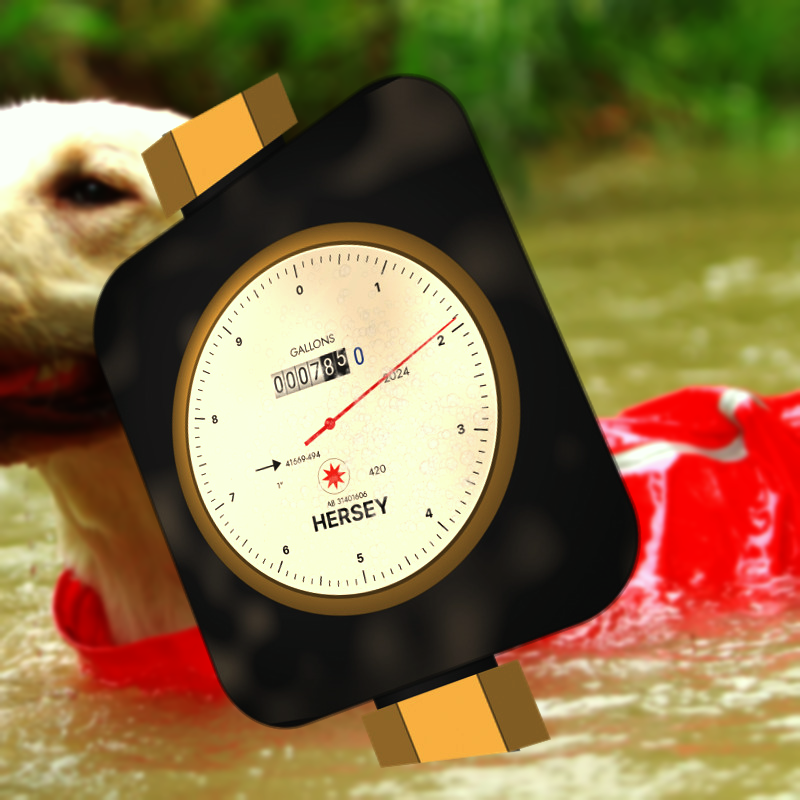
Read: 7851.9; gal
